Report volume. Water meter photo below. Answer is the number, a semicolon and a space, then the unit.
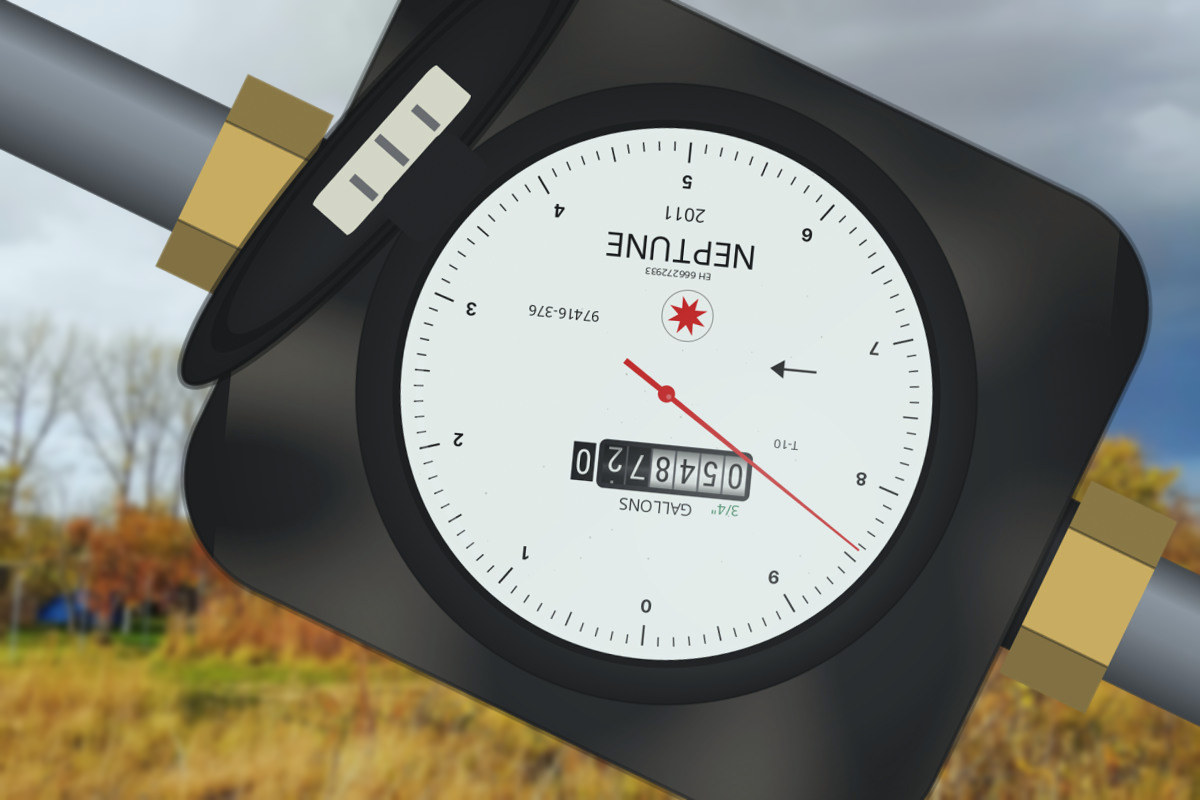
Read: 548718.4; gal
